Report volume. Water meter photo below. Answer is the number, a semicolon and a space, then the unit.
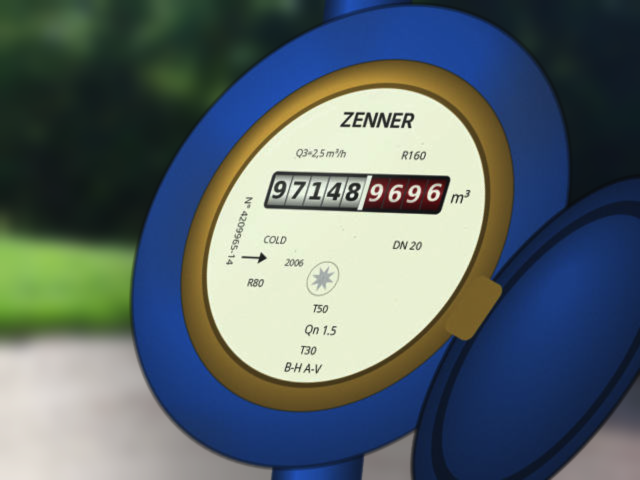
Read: 97148.9696; m³
